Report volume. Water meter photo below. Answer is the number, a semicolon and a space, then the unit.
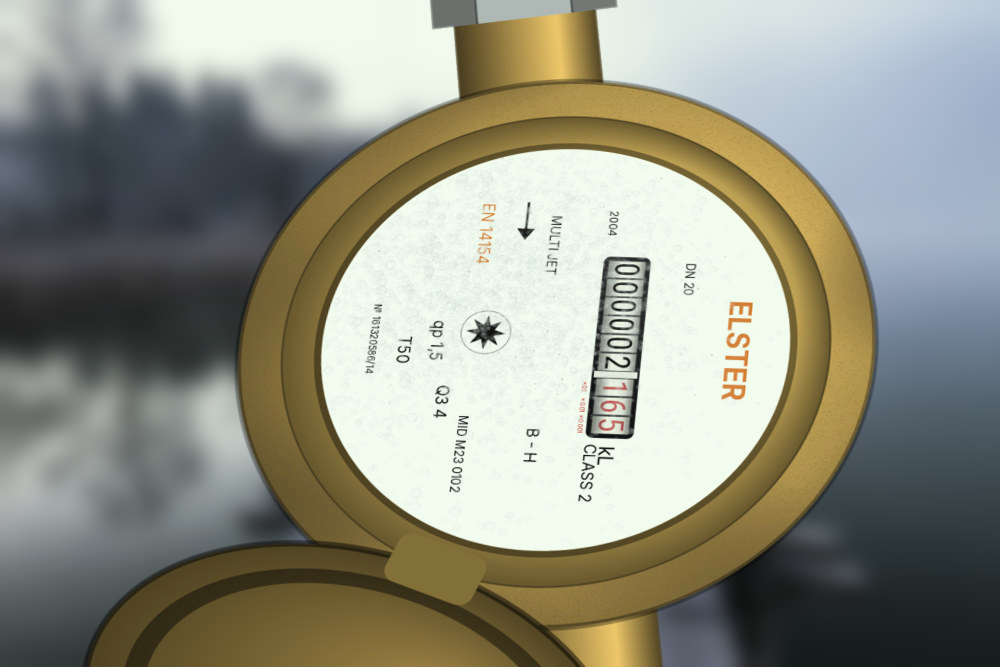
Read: 2.165; kL
